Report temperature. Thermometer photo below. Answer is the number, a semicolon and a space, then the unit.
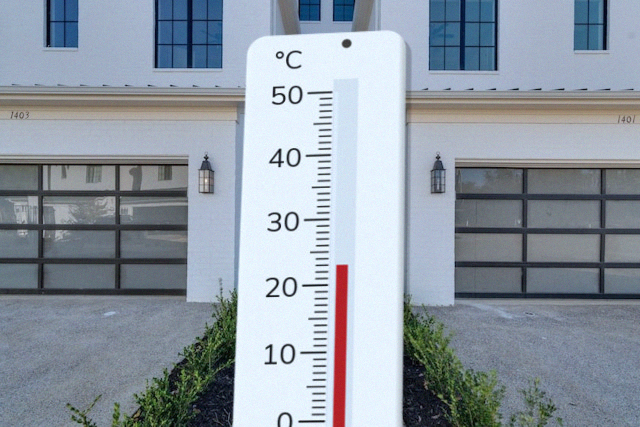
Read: 23; °C
